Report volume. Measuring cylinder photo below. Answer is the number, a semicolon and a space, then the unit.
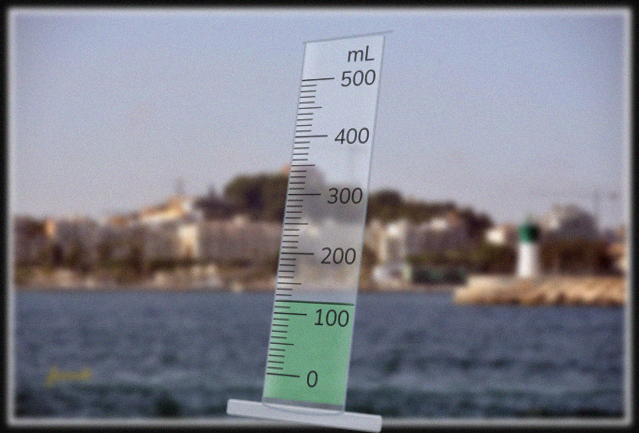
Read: 120; mL
